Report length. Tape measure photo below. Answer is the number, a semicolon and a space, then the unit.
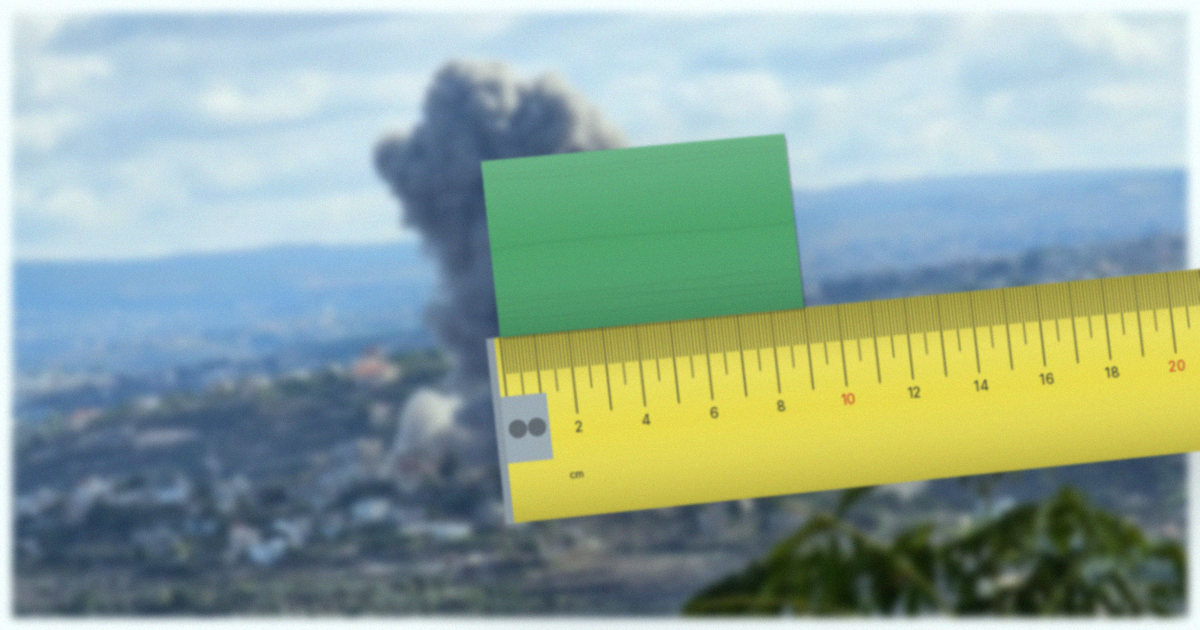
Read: 9; cm
